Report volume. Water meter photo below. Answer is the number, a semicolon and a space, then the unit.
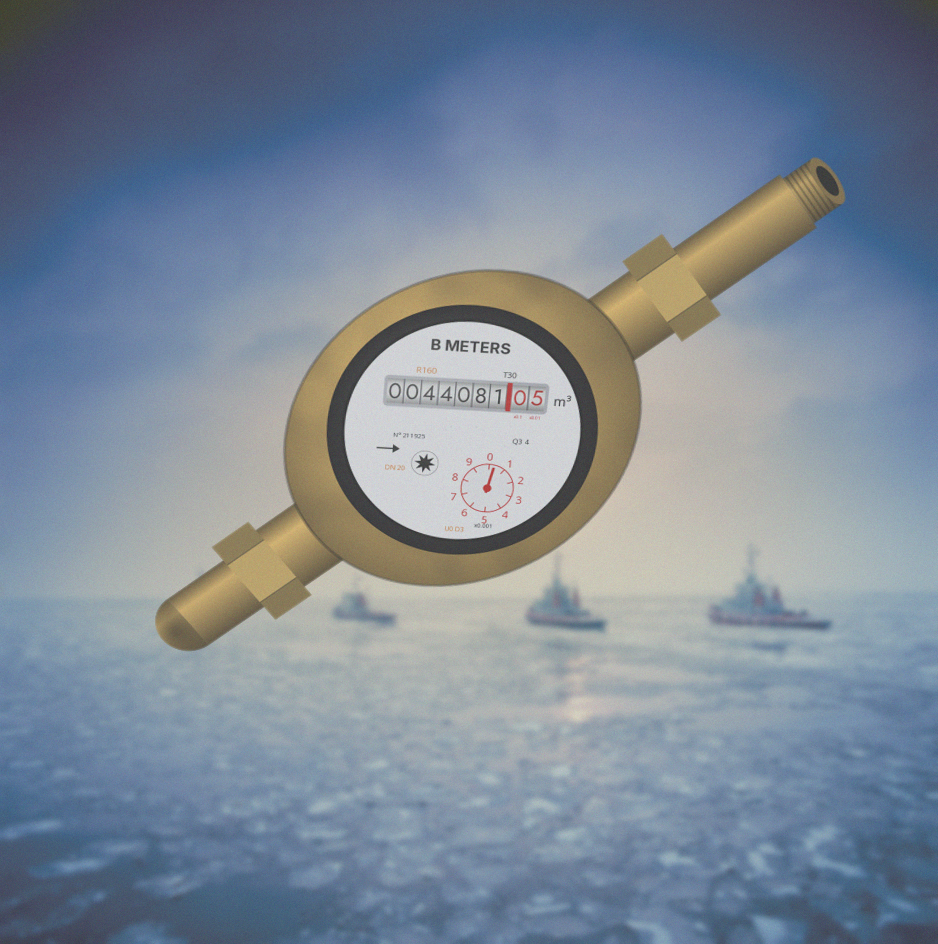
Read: 44081.050; m³
